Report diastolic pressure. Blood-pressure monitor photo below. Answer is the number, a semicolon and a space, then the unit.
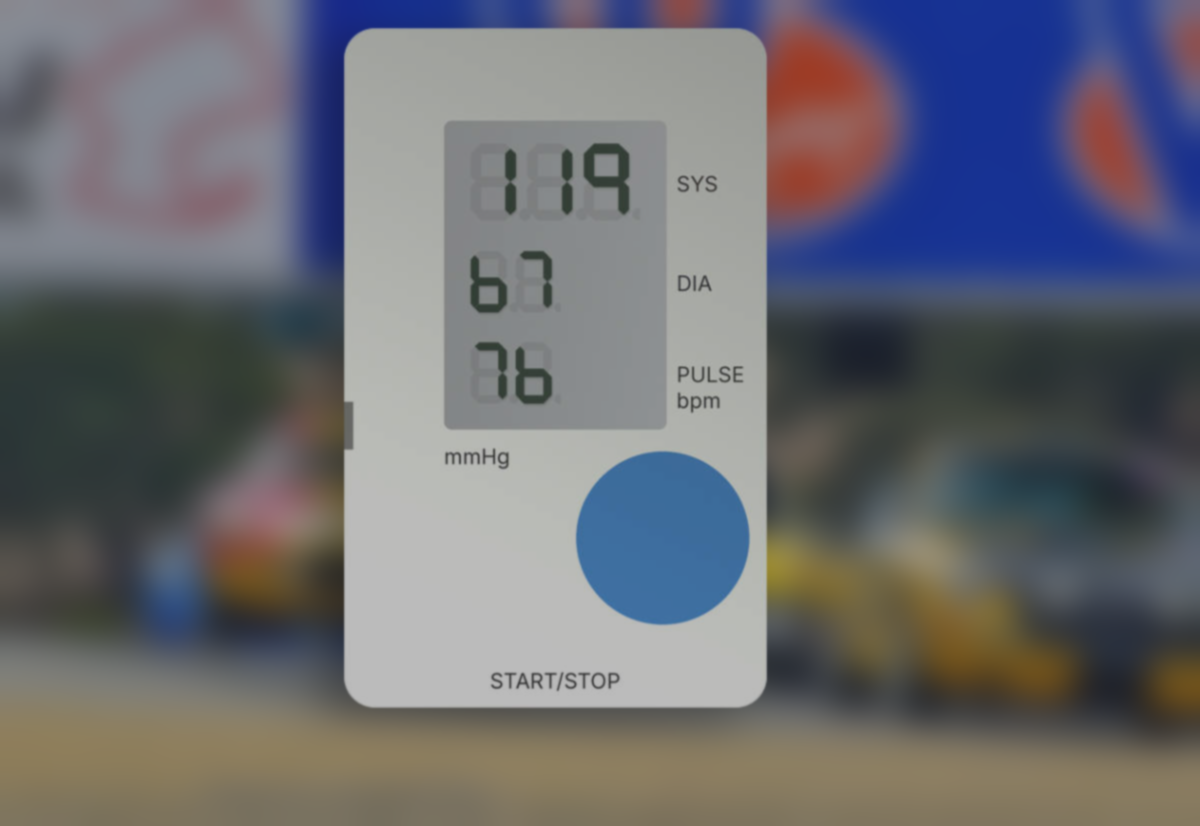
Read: 67; mmHg
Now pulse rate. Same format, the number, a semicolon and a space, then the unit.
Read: 76; bpm
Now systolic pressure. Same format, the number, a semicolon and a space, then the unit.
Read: 119; mmHg
